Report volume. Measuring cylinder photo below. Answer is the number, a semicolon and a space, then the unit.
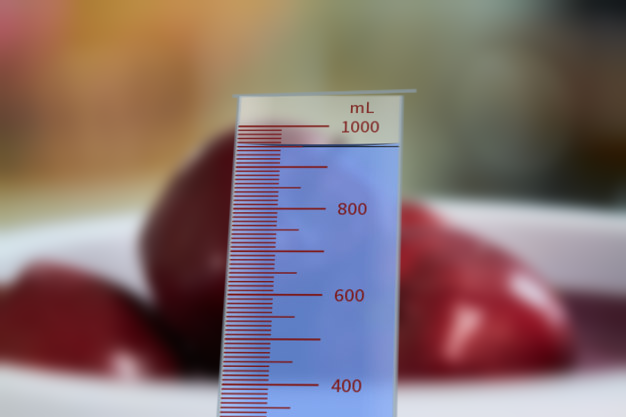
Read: 950; mL
